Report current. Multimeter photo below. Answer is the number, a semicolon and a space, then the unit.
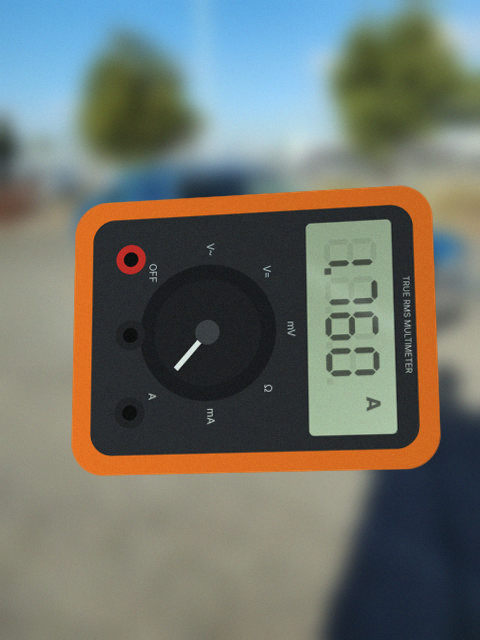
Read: 1.760; A
